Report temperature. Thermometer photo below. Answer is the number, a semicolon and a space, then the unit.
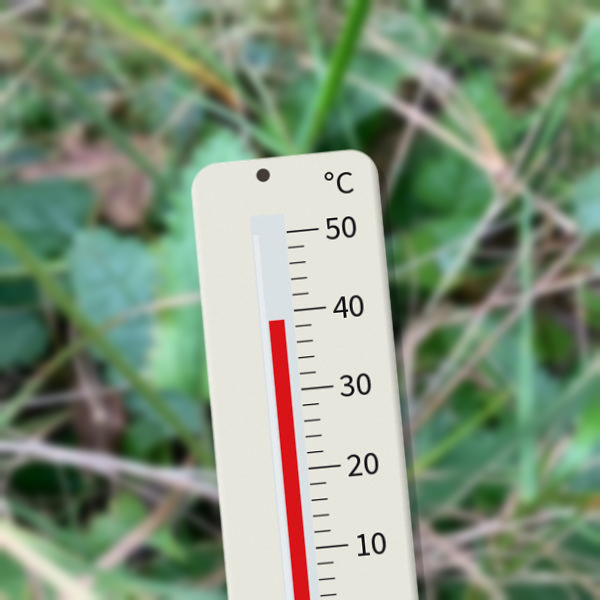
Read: 39; °C
